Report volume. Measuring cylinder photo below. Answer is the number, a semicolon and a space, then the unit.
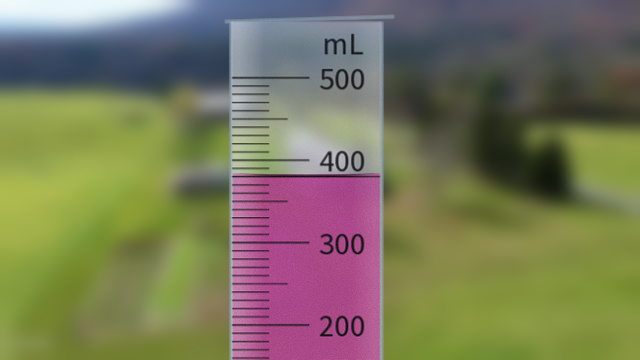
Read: 380; mL
